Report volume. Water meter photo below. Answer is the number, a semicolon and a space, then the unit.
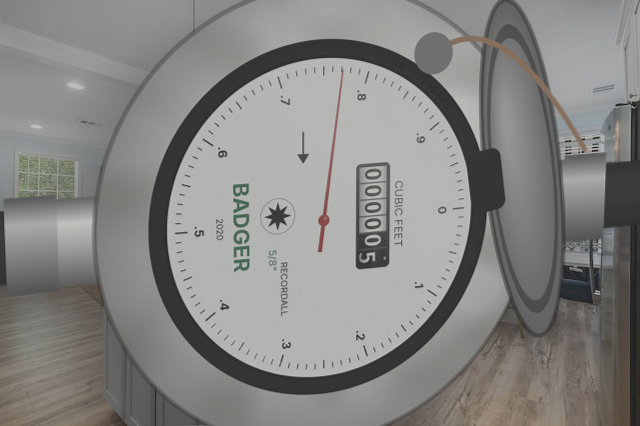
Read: 4.77; ft³
